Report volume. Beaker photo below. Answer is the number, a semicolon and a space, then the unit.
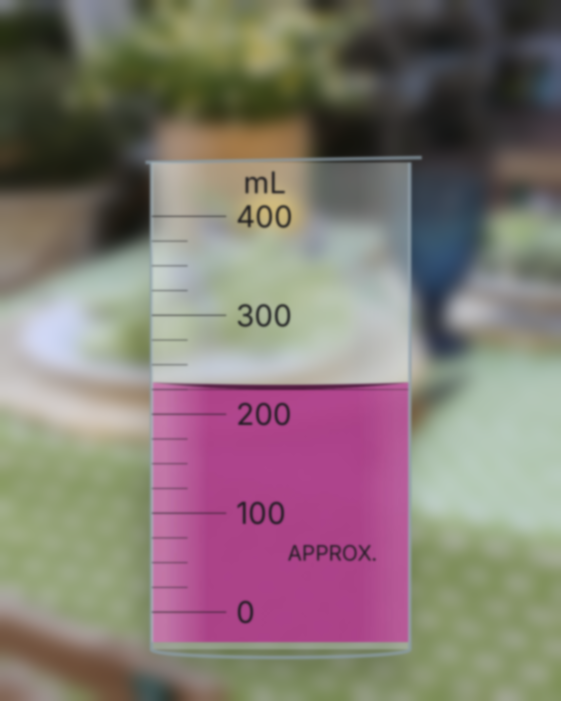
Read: 225; mL
